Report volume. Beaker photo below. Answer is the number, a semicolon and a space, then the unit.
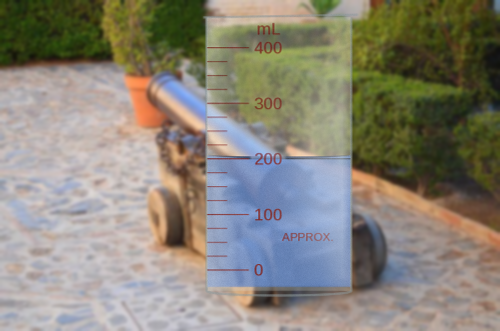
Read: 200; mL
